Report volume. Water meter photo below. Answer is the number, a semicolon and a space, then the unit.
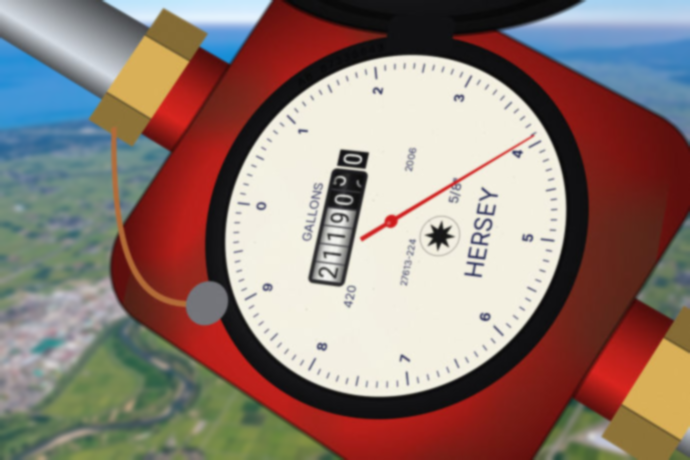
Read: 2119053.9; gal
